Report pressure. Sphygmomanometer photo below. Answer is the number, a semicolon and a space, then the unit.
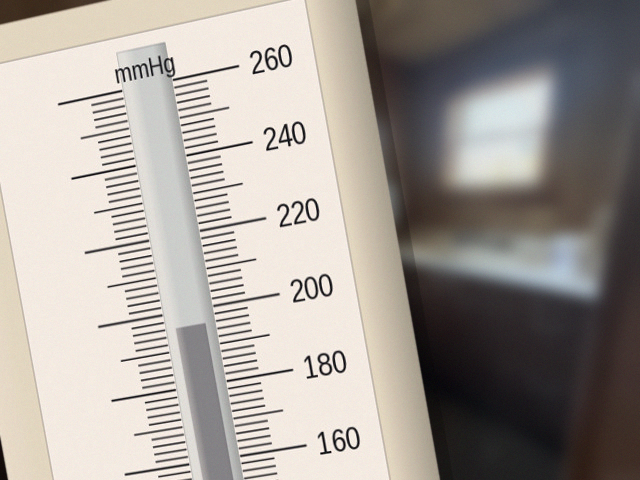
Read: 196; mmHg
